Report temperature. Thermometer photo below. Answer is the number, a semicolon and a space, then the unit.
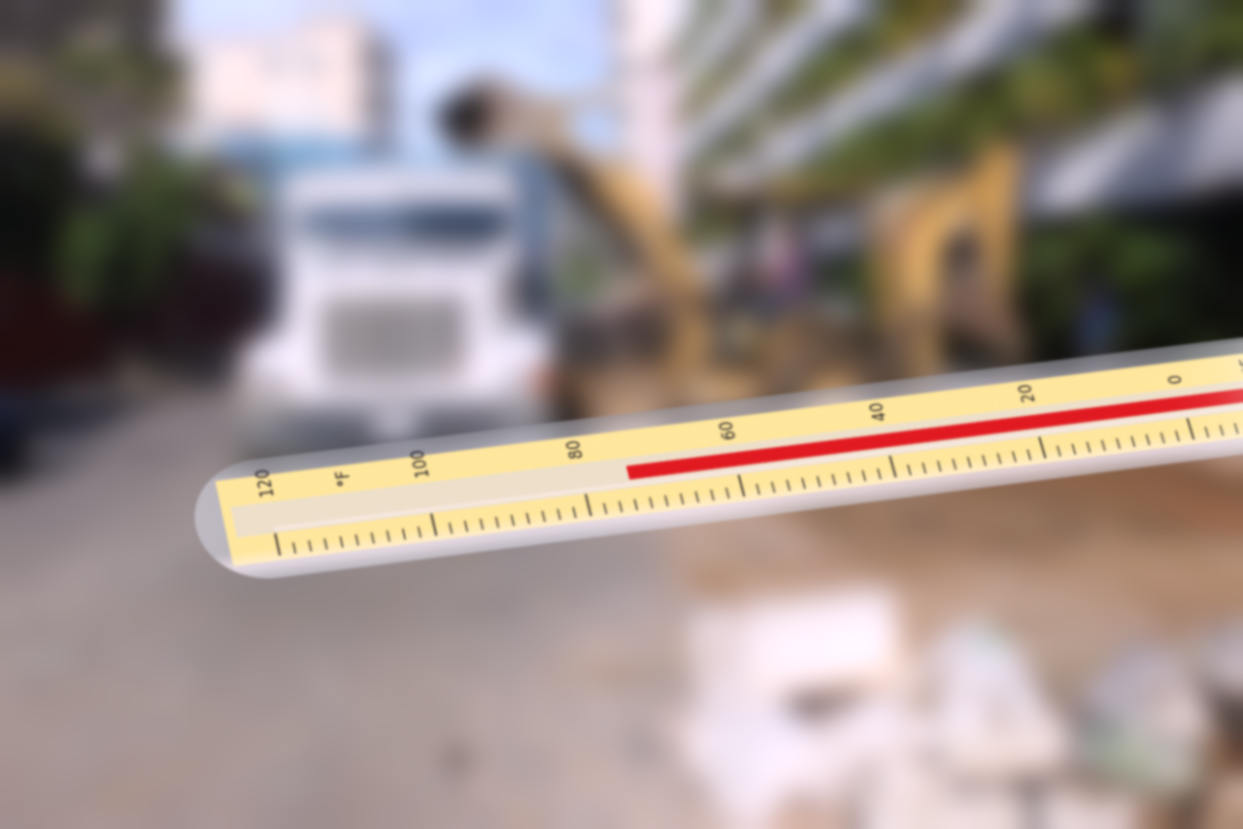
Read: 74; °F
